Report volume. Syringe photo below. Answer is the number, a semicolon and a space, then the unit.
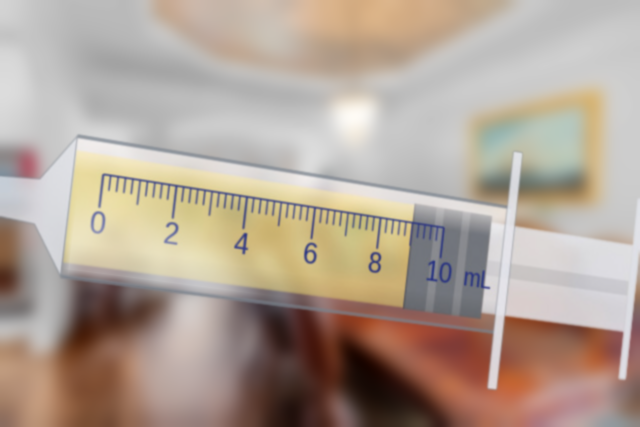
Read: 9; mL
